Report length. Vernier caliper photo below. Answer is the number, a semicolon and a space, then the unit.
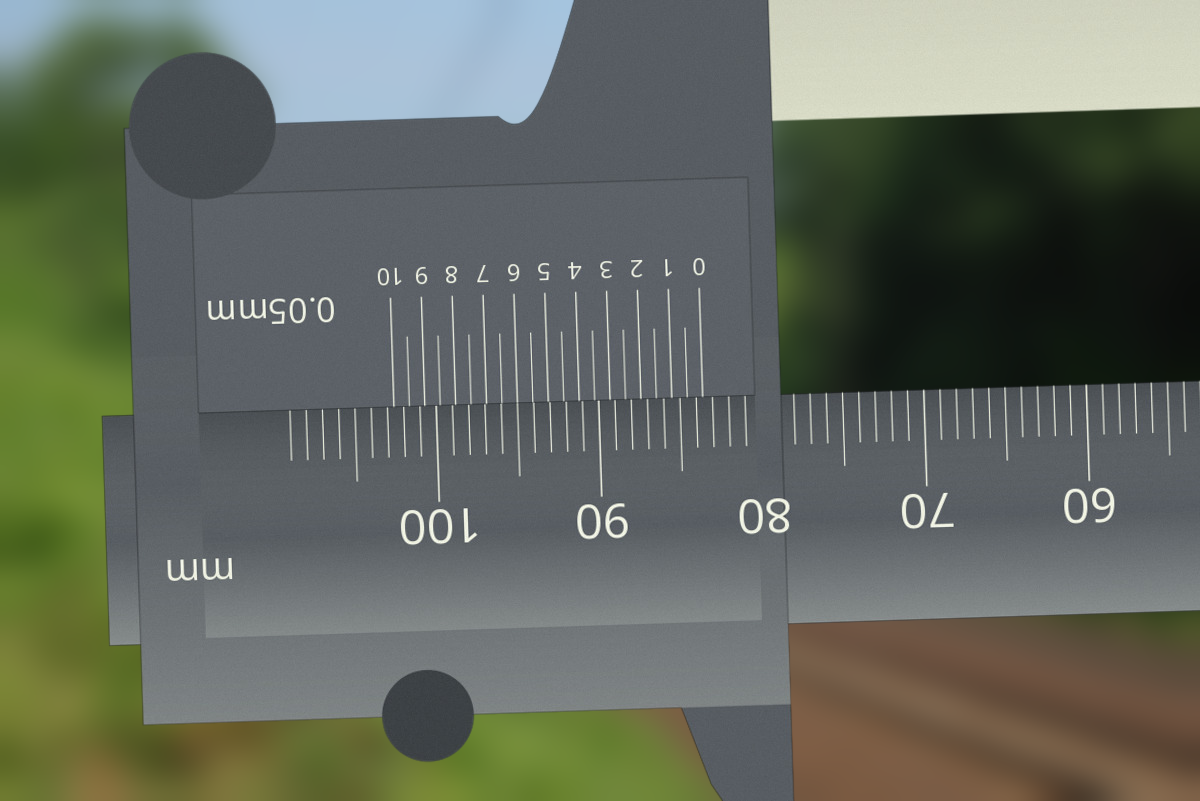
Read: 83.6; mm
